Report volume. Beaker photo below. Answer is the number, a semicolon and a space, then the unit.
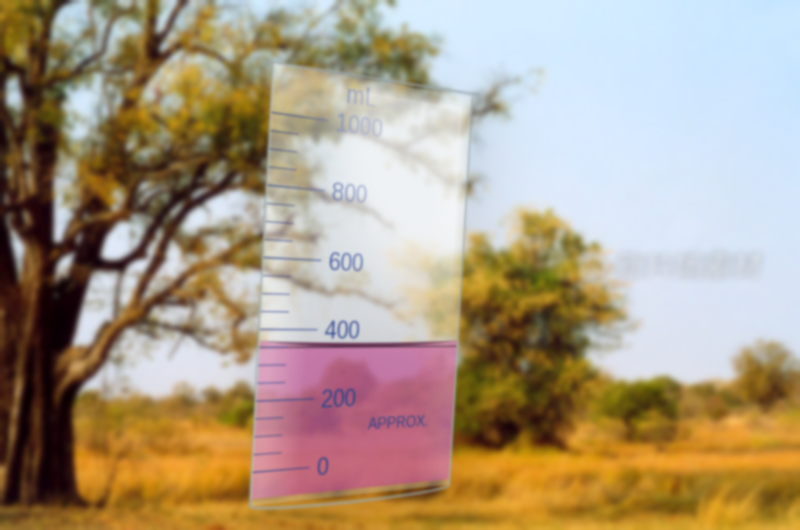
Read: 350; mL
